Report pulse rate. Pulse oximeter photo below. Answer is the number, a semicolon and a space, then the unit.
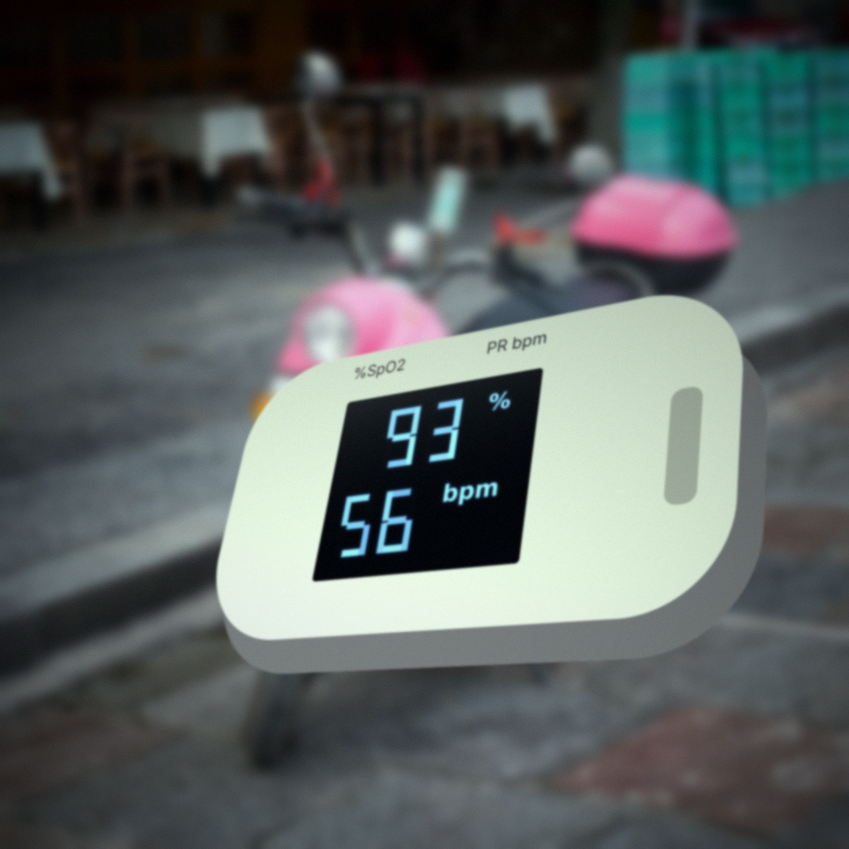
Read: 56; bpm
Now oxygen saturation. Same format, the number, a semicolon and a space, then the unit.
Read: 93; %
